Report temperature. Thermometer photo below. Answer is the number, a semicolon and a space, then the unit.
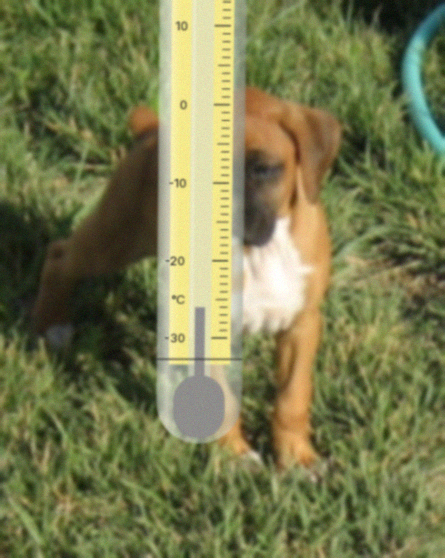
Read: -26; °C
